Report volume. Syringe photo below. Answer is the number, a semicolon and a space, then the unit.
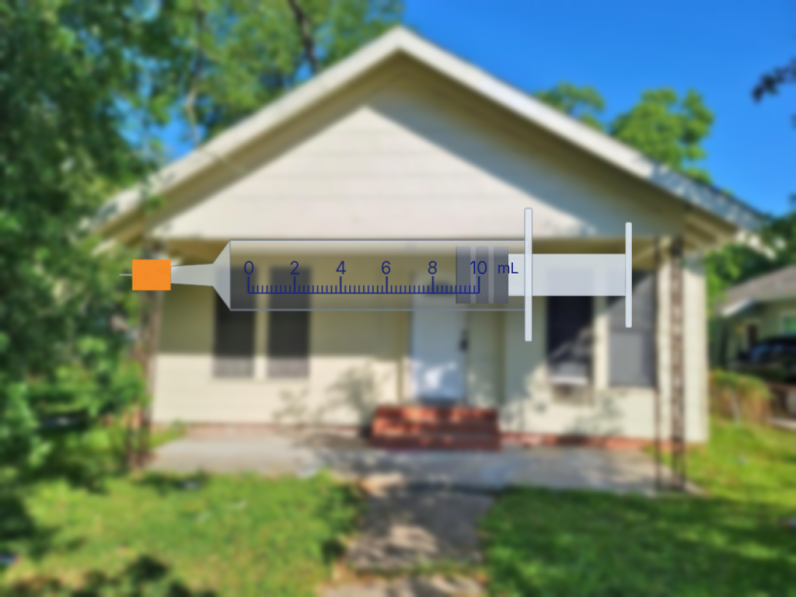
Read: 9; mL
